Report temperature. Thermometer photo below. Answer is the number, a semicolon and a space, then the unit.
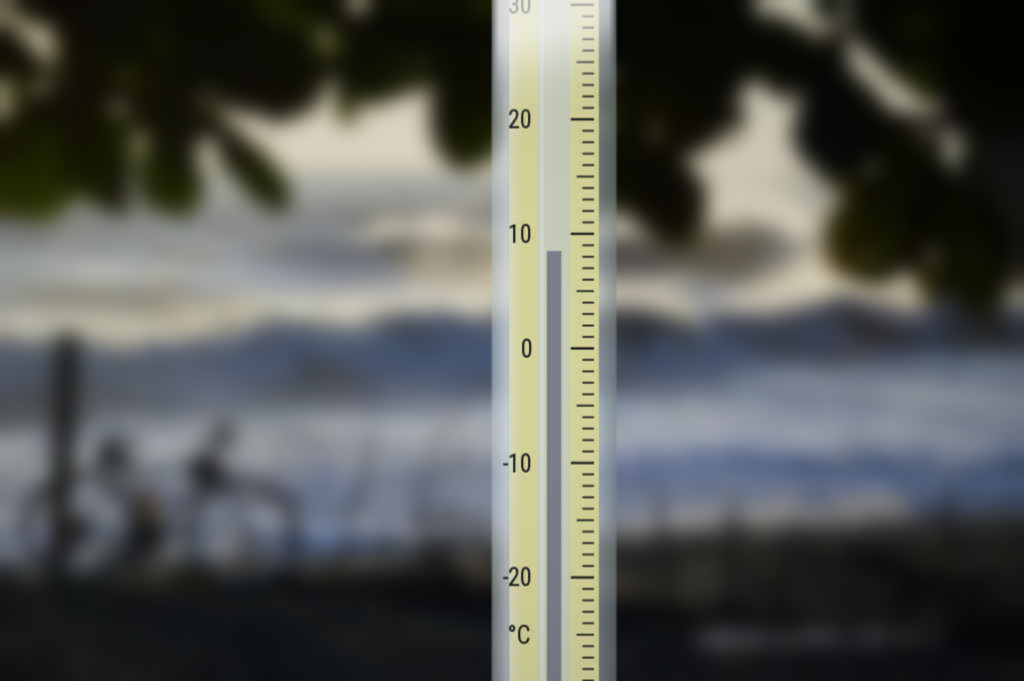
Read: 8.5; °C
